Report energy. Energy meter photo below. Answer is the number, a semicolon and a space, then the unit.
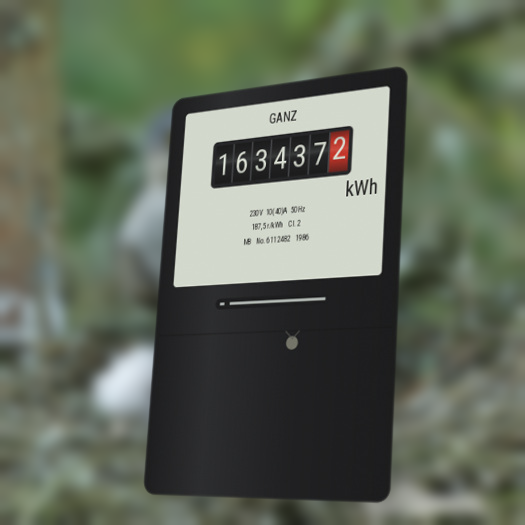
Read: 163437.2; kWh
